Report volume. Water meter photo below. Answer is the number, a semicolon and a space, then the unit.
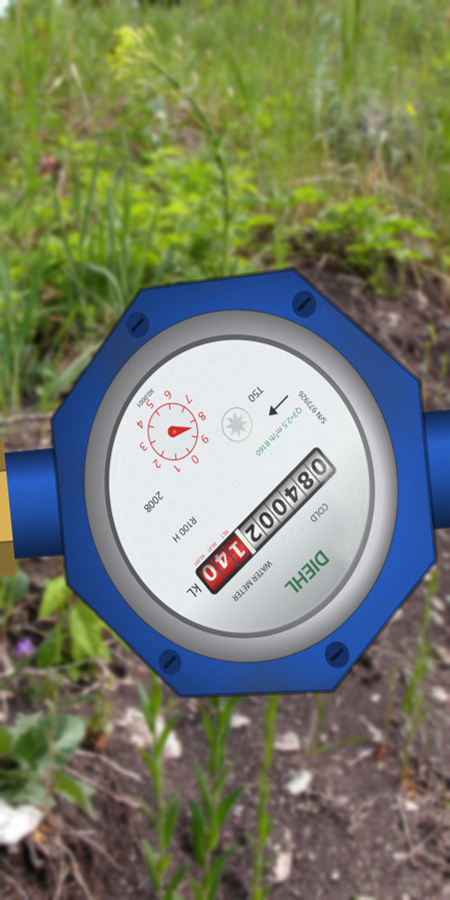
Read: 84002.1398; kL
